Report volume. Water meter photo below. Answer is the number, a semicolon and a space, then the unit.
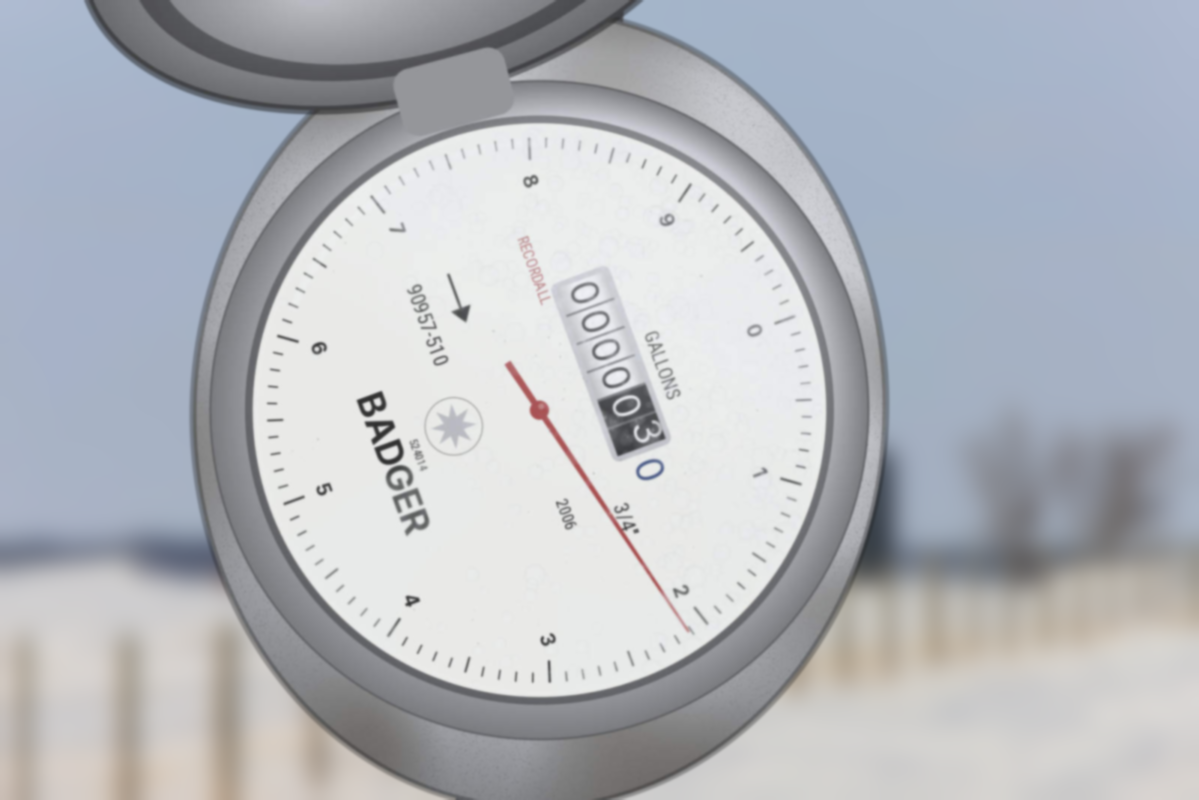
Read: 32.1; gal
